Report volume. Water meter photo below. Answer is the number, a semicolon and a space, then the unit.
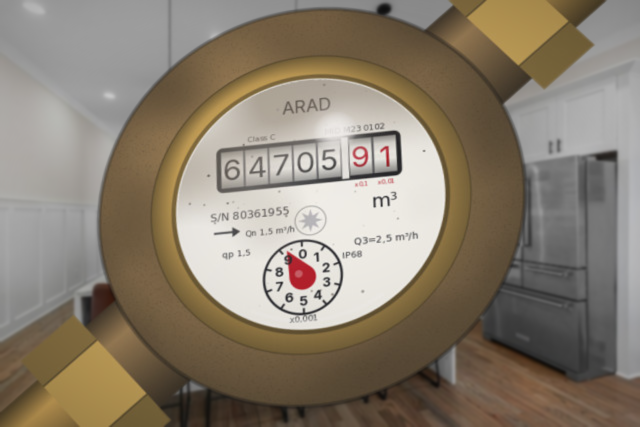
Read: 64705.909; m³
